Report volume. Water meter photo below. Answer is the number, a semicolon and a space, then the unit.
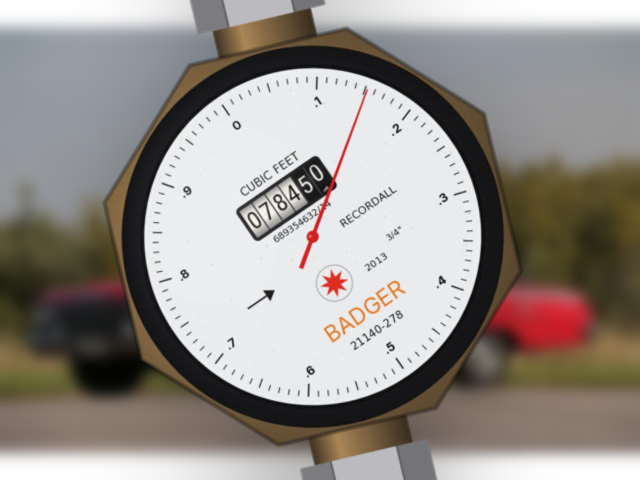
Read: 78450.15; ft³
